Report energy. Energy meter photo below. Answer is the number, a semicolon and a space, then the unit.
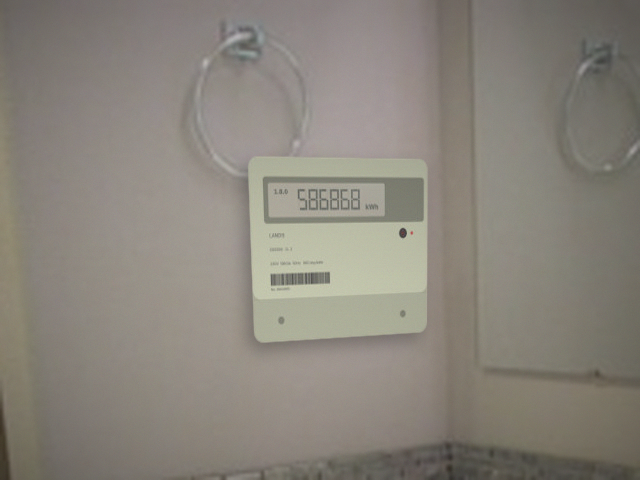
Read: 586868; kWh
